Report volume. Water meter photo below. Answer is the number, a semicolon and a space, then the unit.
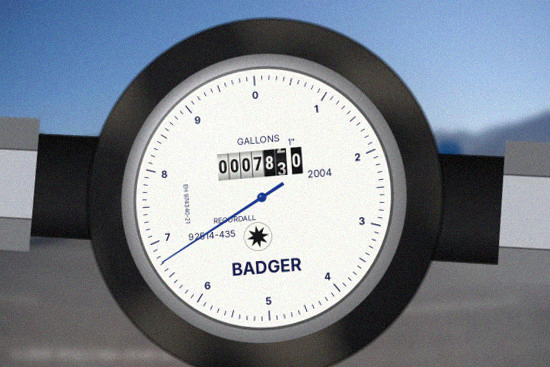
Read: 7826.7; gal
